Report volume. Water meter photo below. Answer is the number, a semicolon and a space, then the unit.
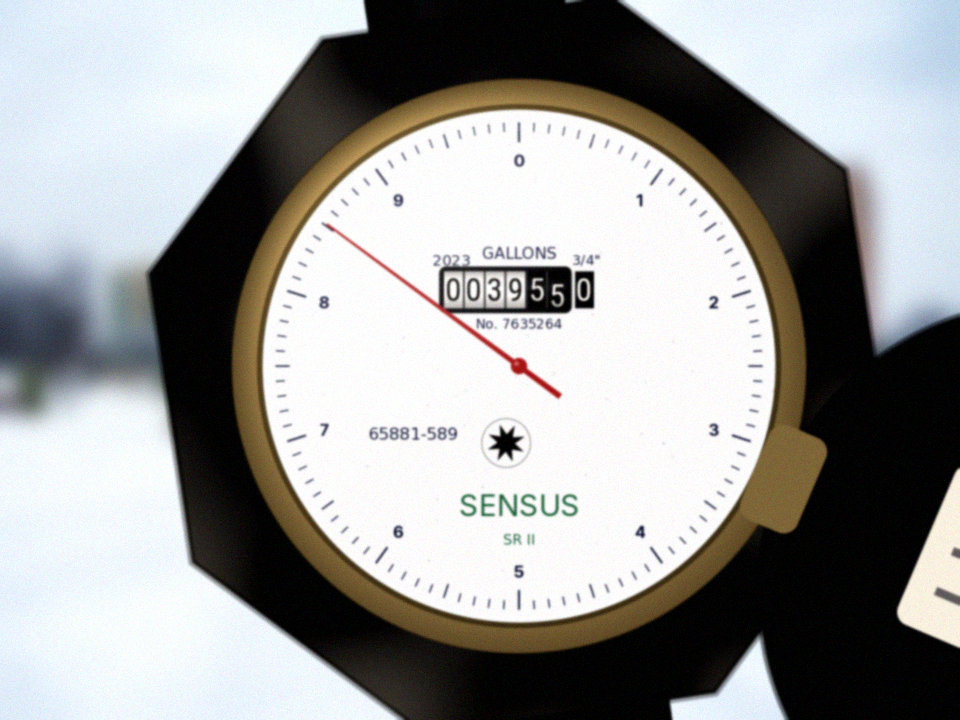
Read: 39548.5; gal
